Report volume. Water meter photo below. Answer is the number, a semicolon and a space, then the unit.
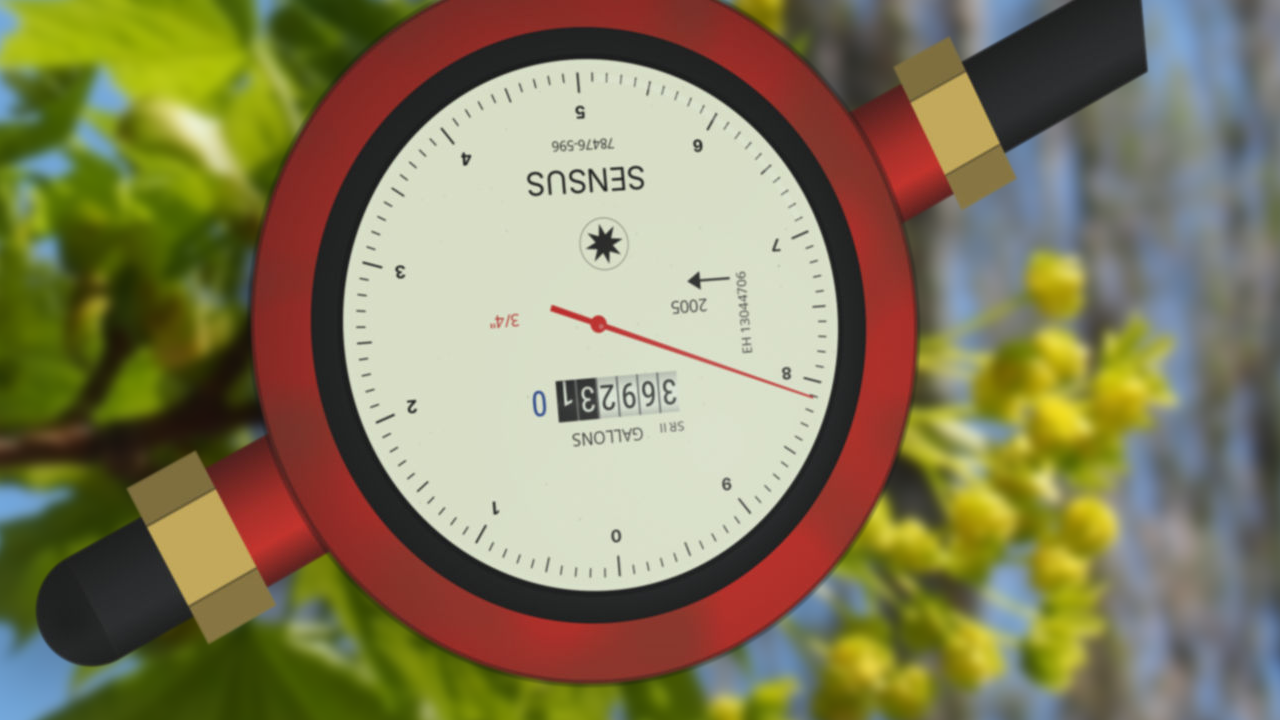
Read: 3692308.1; gal
